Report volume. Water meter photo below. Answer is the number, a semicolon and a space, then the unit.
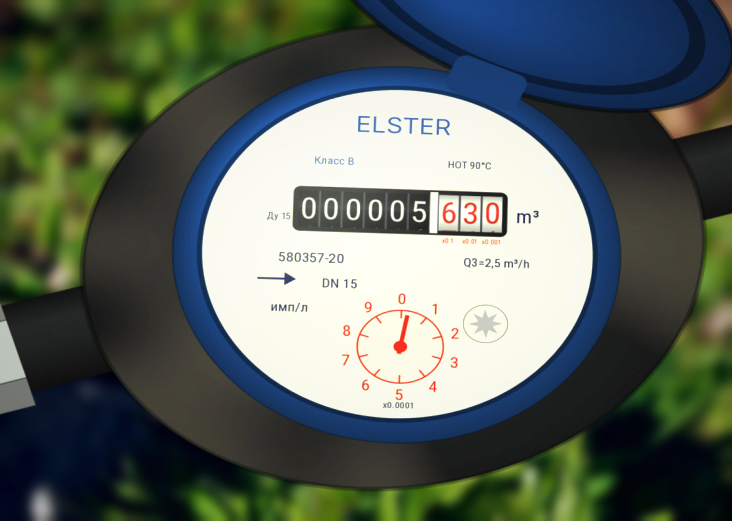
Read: 5.6300; m³
